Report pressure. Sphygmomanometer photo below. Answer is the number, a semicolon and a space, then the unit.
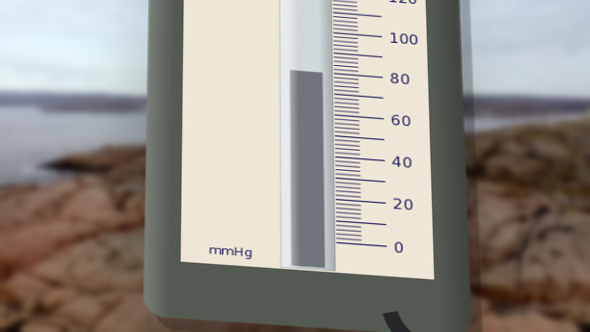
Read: 80; mmHg
